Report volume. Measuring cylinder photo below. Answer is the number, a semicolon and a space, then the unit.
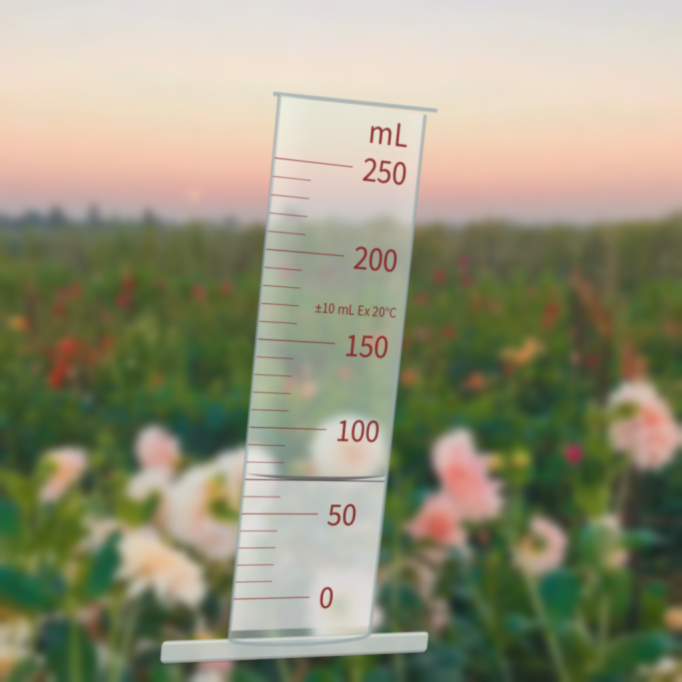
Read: 70; mL
